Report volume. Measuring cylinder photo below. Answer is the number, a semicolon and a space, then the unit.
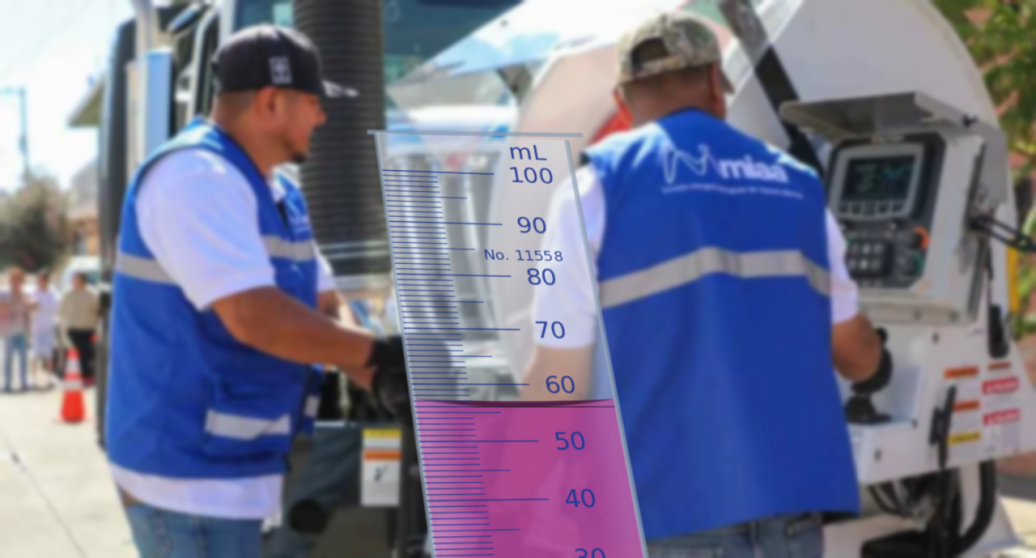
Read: 56; mL
